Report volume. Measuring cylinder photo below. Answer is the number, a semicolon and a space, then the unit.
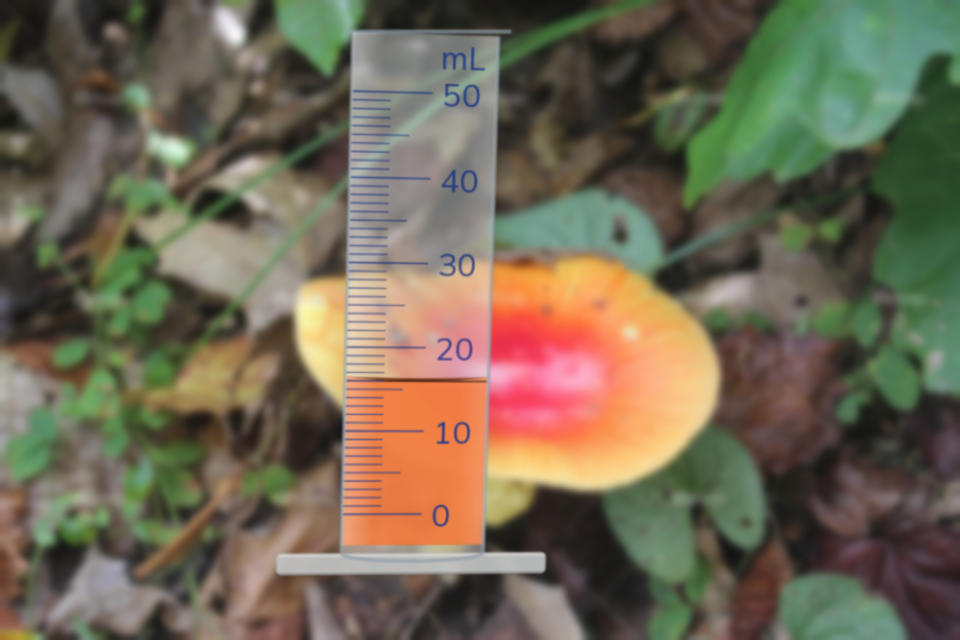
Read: 16; mL
